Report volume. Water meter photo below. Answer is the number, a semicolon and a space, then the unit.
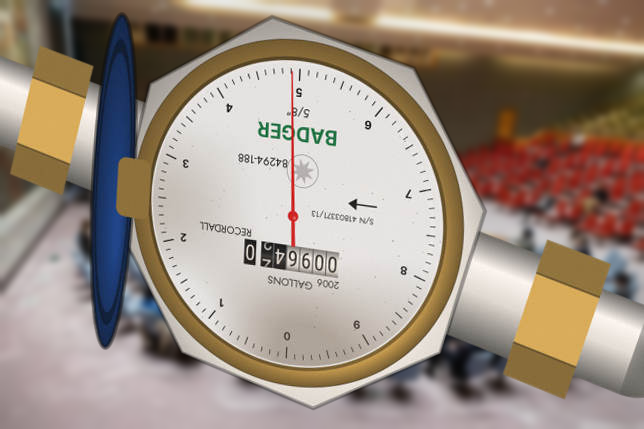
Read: 96424.9; gal
